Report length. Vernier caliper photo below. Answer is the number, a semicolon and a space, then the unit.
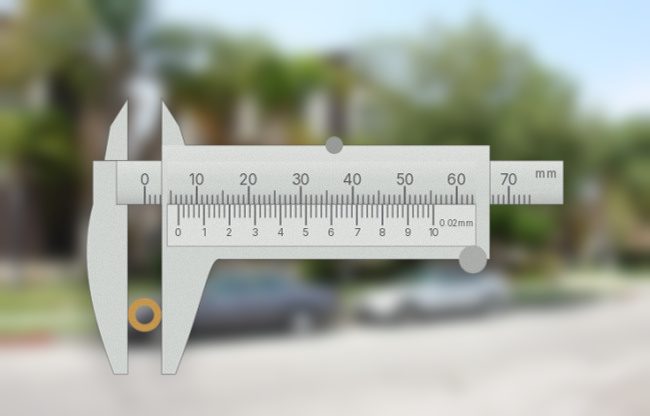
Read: 6.5; mm
